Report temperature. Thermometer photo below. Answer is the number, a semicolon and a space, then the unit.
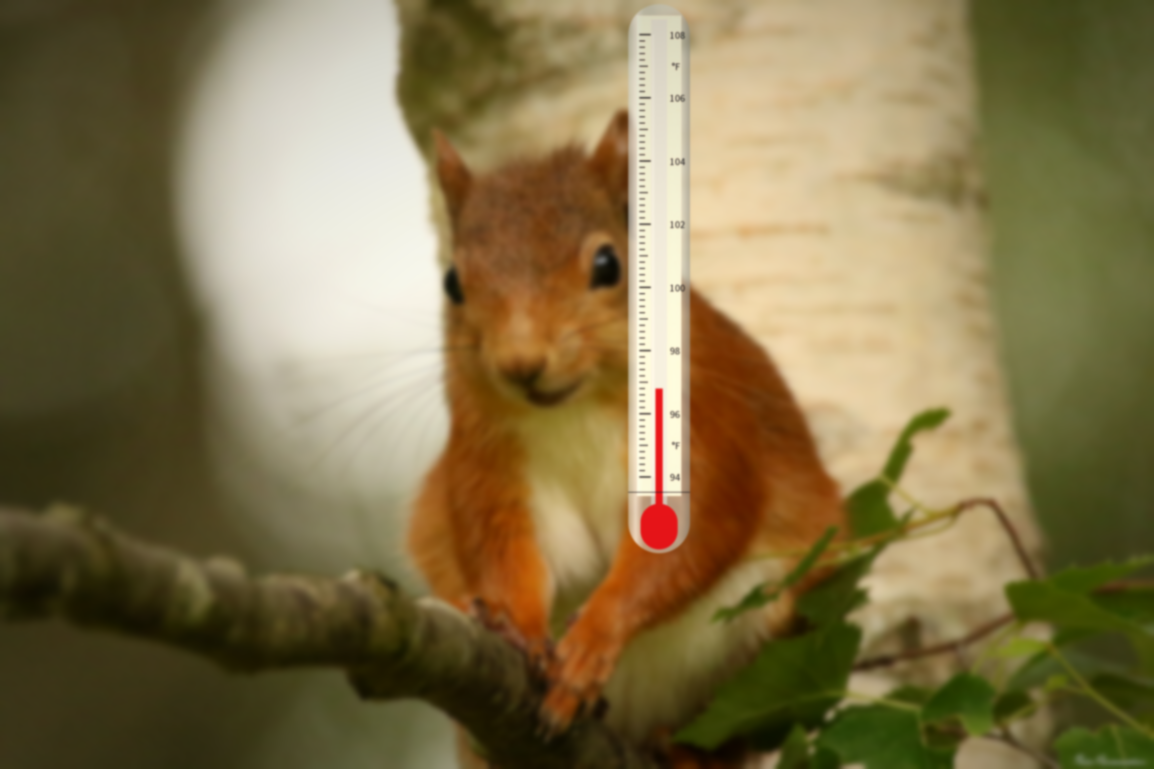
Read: 96.8; °F
